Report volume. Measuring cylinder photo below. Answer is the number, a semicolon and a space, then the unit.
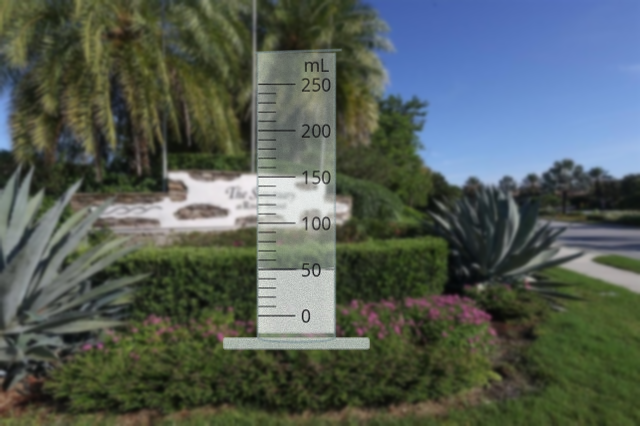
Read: 50; mL
